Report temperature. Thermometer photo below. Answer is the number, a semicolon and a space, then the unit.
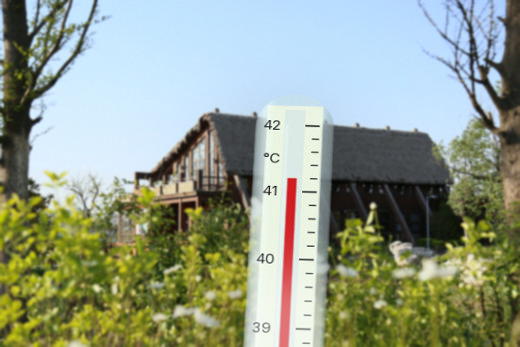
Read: 41.2; °C
